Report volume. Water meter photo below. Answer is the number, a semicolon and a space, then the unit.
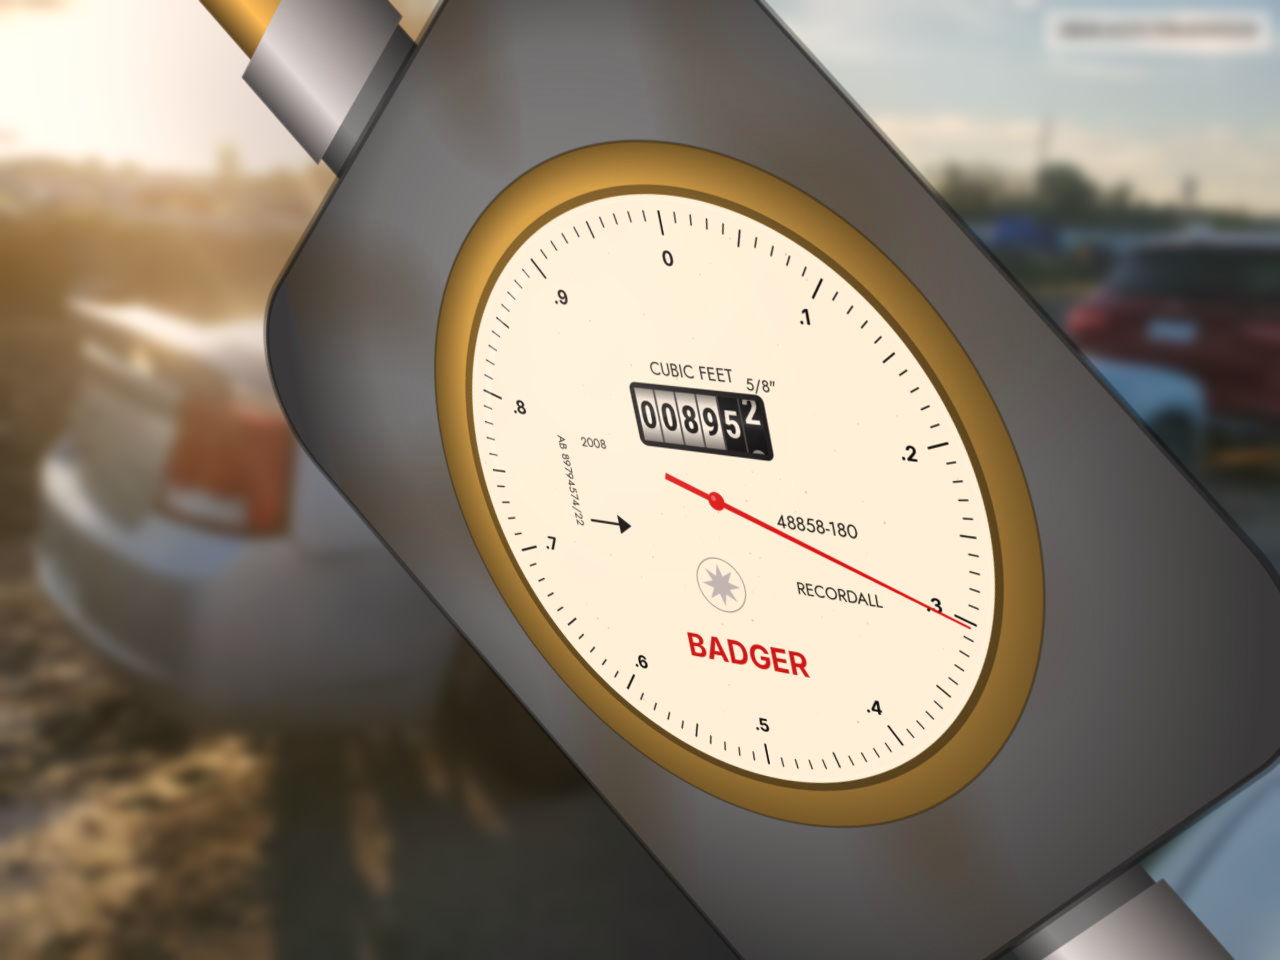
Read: 8952.30; ft³
